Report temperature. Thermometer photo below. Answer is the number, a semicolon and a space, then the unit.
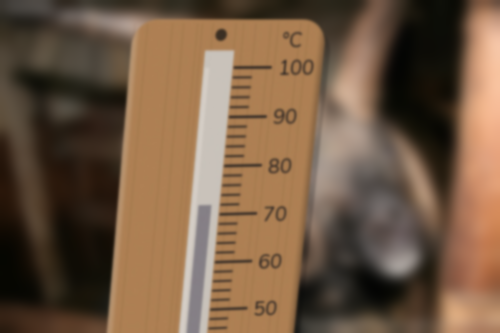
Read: 72; °C
